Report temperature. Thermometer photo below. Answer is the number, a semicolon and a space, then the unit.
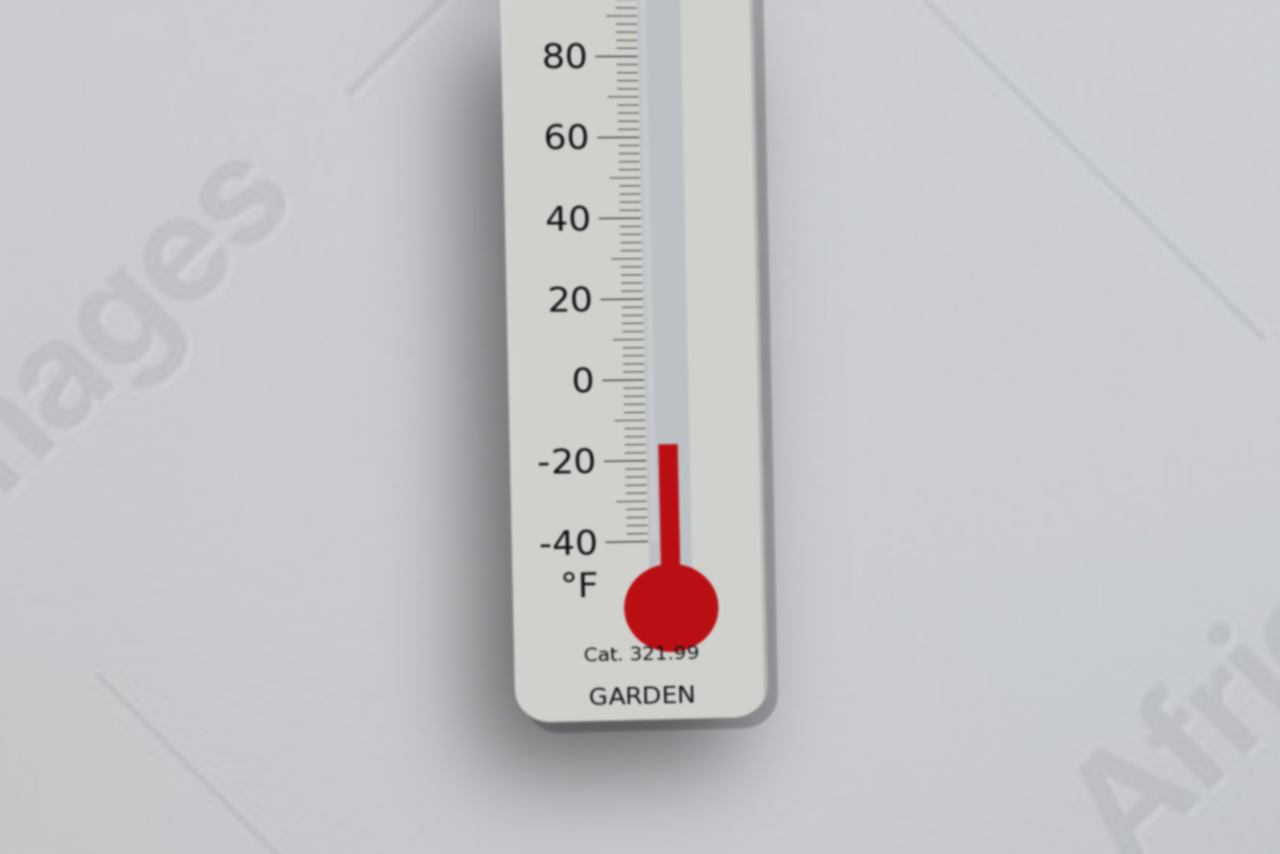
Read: -16; °F
